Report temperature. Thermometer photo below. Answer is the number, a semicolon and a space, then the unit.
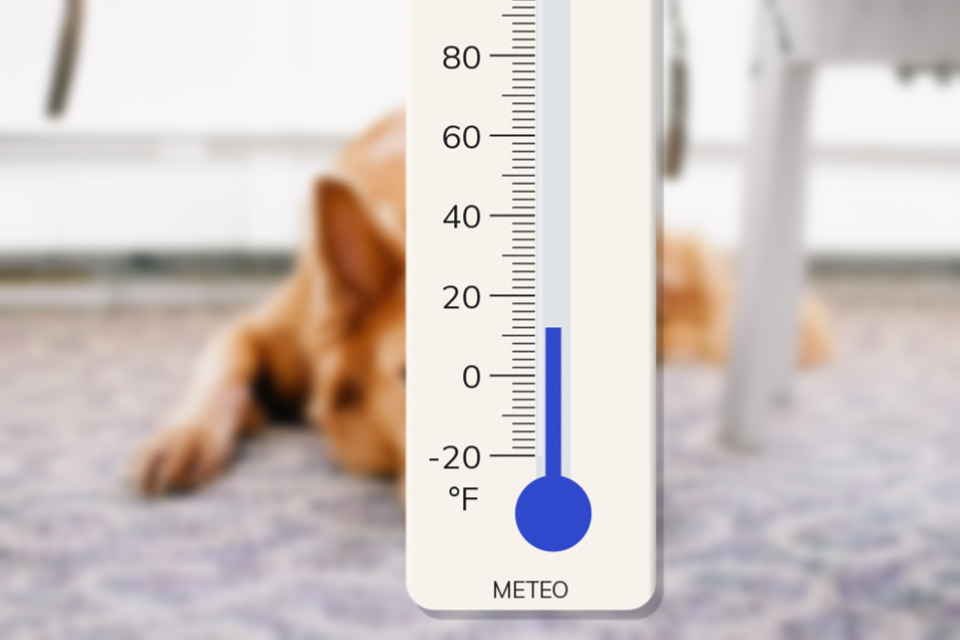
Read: 12; °F
